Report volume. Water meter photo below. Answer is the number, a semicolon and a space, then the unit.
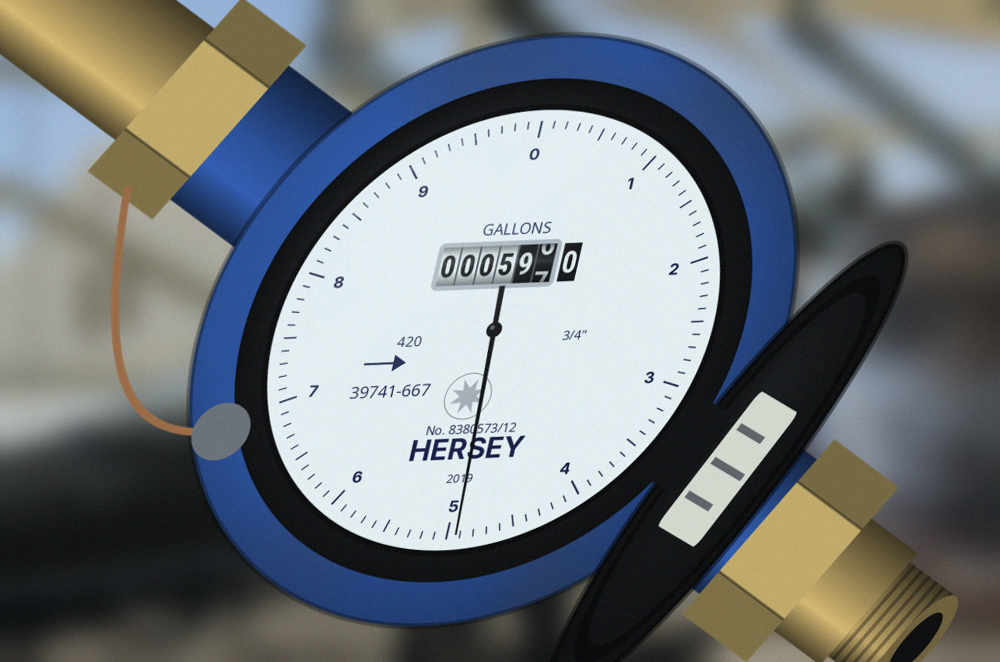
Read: 5964.9; gal
